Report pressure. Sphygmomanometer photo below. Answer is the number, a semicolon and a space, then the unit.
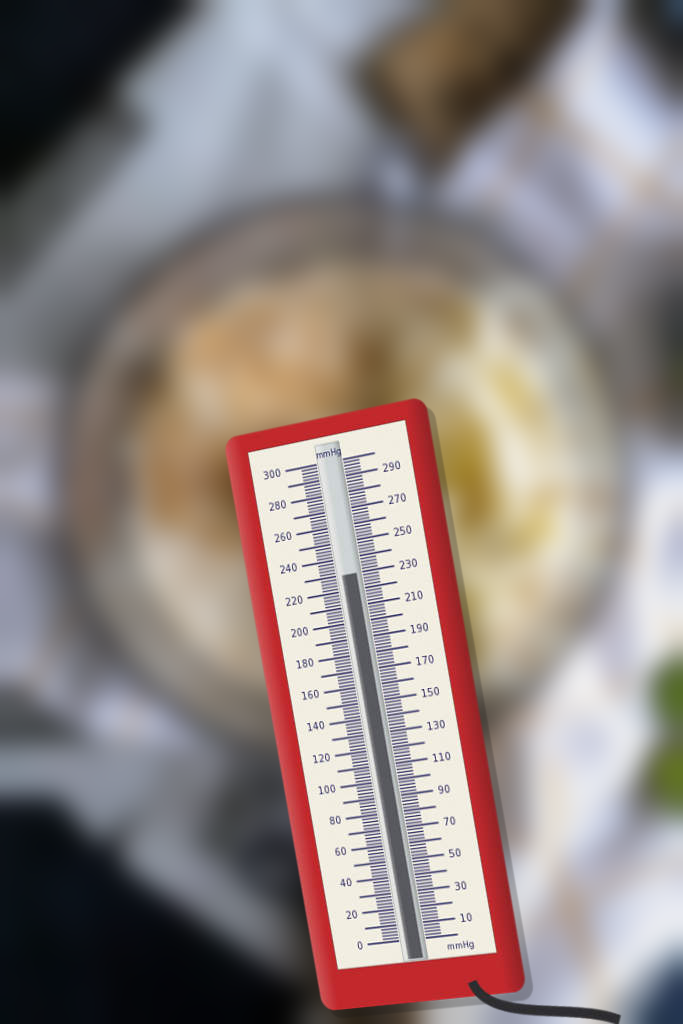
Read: 230; mmHg
